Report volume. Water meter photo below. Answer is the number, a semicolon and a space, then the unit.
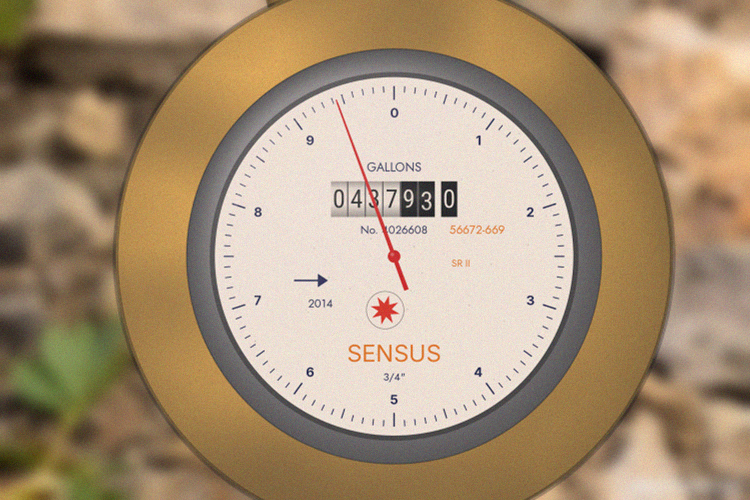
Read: 437929.4; gal
